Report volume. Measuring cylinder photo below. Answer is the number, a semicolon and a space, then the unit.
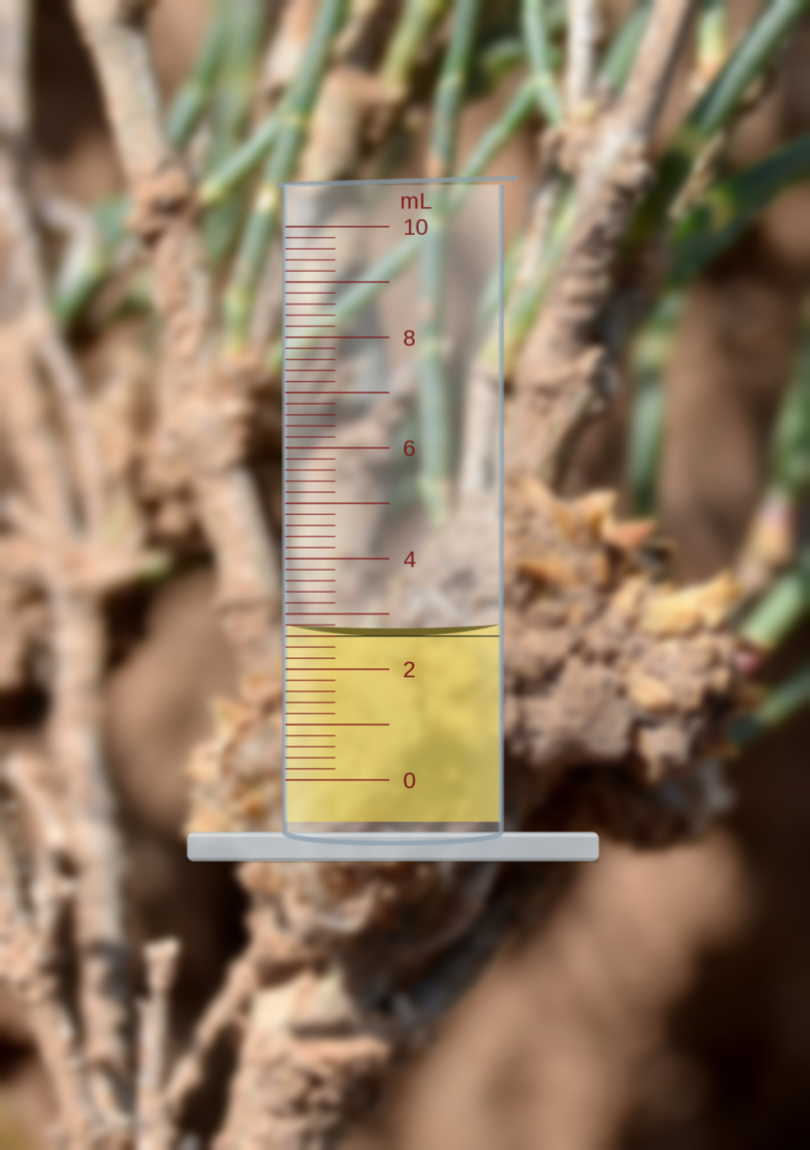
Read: 2.6; mL
